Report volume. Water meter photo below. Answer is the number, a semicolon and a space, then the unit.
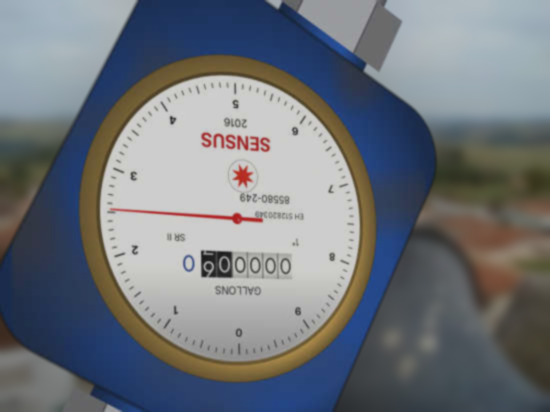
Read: 62.5; gal
